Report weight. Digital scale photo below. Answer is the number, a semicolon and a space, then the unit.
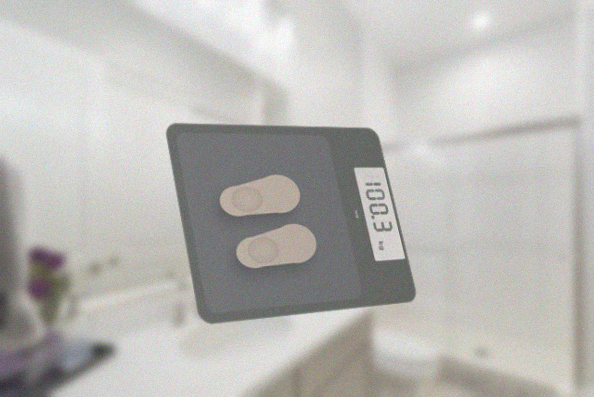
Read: 100.3; kg
